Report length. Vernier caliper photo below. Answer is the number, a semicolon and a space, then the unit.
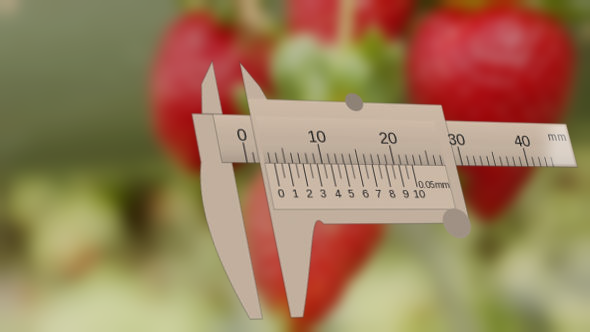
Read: 3.6; mm
